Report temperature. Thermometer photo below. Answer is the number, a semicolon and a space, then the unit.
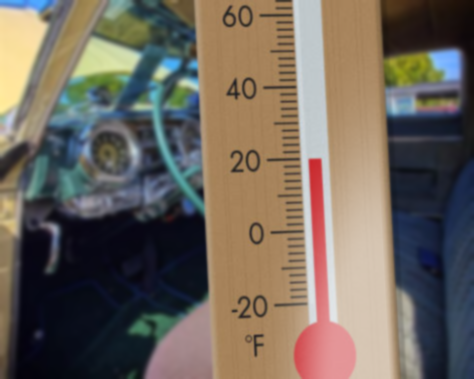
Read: 20; °F
